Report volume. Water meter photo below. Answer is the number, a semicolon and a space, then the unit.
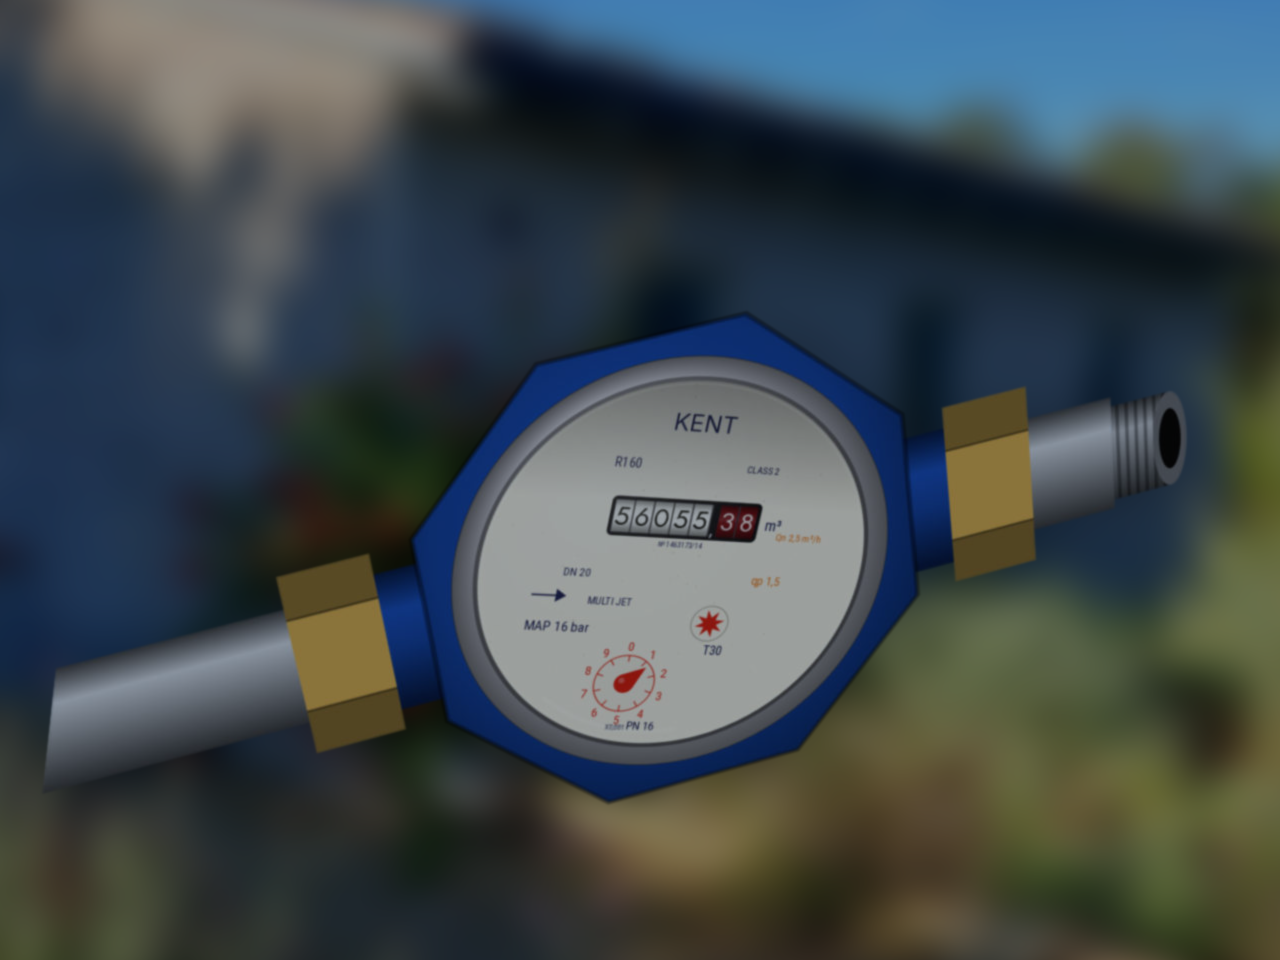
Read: 56055.381; m³
